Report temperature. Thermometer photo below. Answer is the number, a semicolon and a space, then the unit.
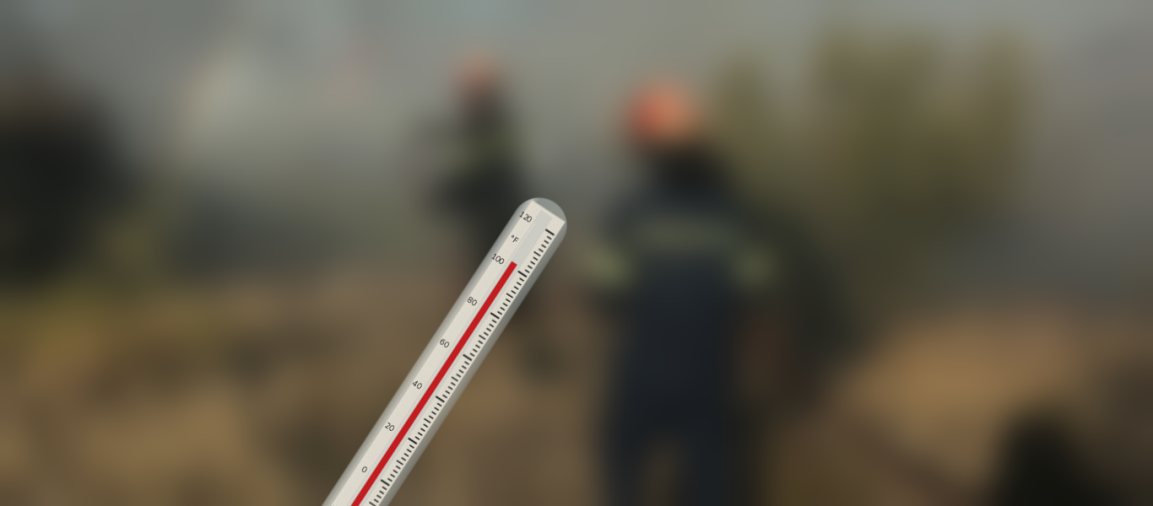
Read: 102; °F
